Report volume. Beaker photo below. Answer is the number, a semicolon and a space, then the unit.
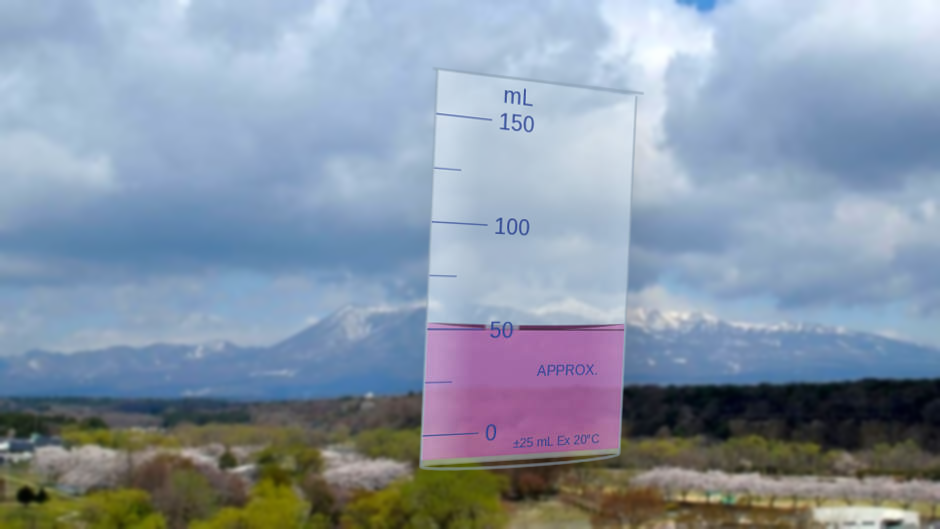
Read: 50; mL
